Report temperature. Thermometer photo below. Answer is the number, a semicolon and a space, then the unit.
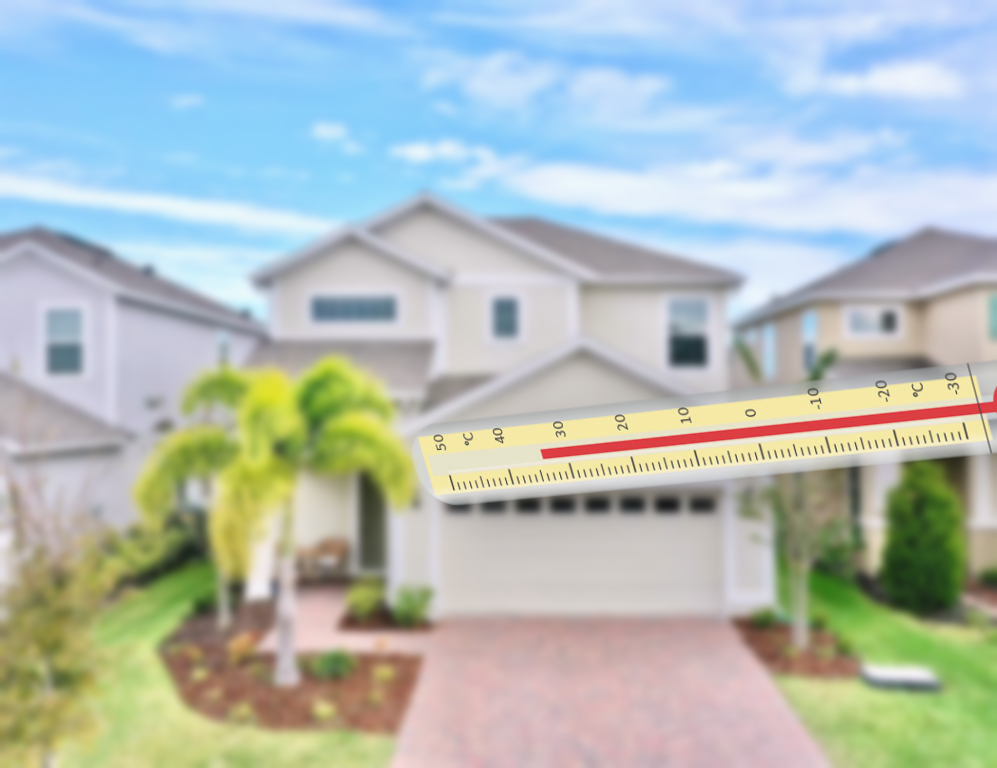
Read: 34; °C
